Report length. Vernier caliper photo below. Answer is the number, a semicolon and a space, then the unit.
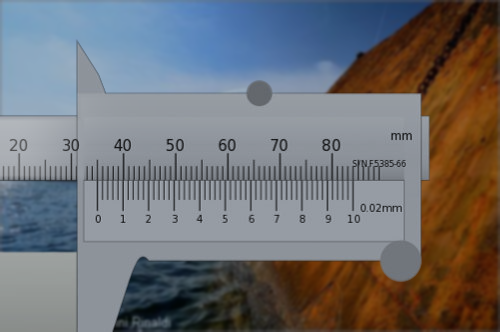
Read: 35.0; mm
